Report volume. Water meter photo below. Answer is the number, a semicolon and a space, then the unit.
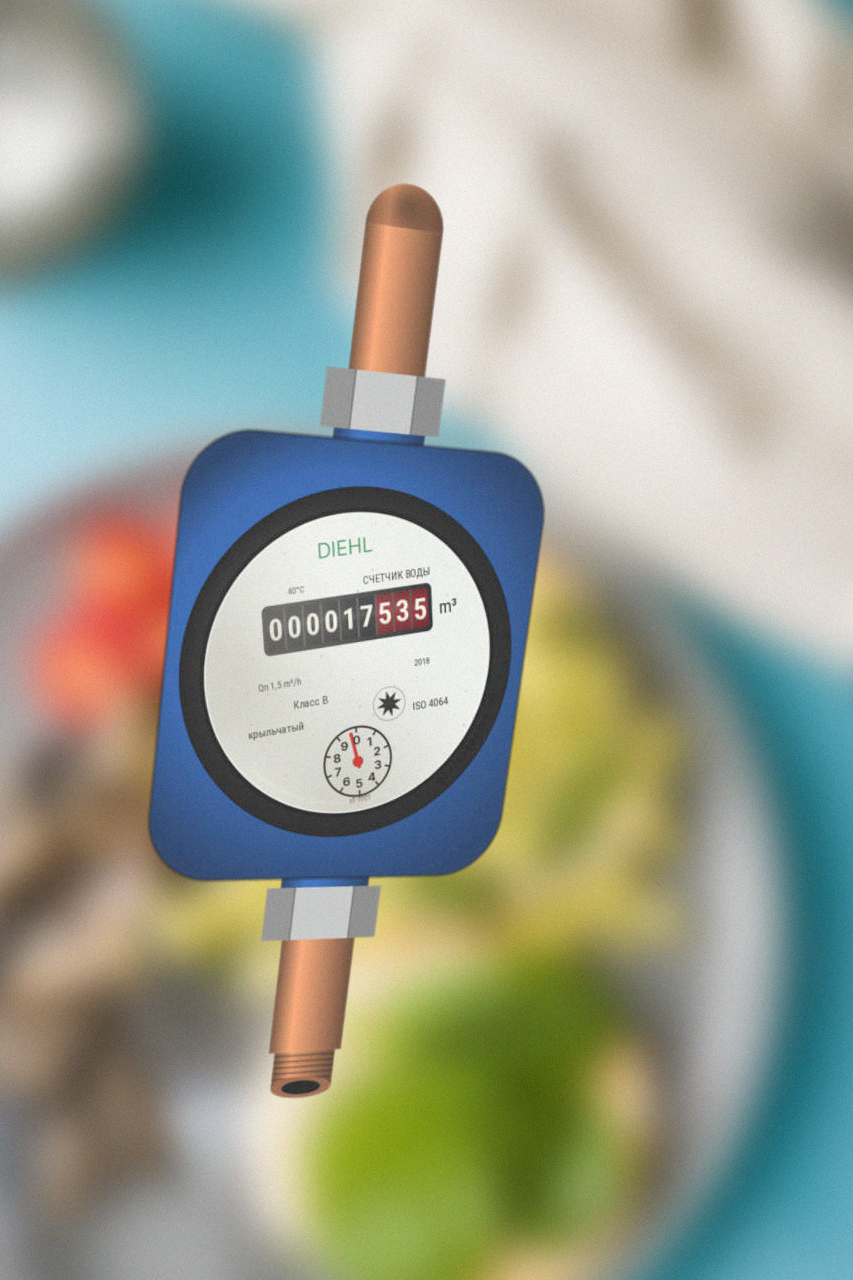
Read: 17.5349; m³
